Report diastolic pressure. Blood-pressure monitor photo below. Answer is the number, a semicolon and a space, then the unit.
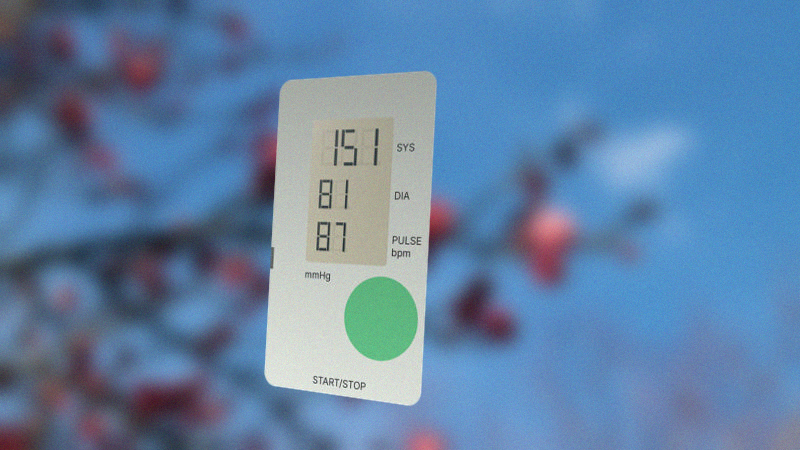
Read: 81; mmHg
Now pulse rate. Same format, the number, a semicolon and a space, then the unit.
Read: 87; bpm
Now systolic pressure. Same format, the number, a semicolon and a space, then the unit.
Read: 151; mmHg
